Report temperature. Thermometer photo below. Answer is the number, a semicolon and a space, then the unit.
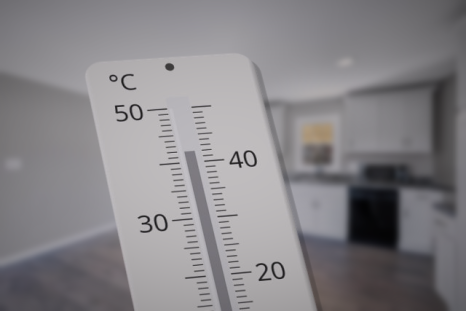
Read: 42; °C
